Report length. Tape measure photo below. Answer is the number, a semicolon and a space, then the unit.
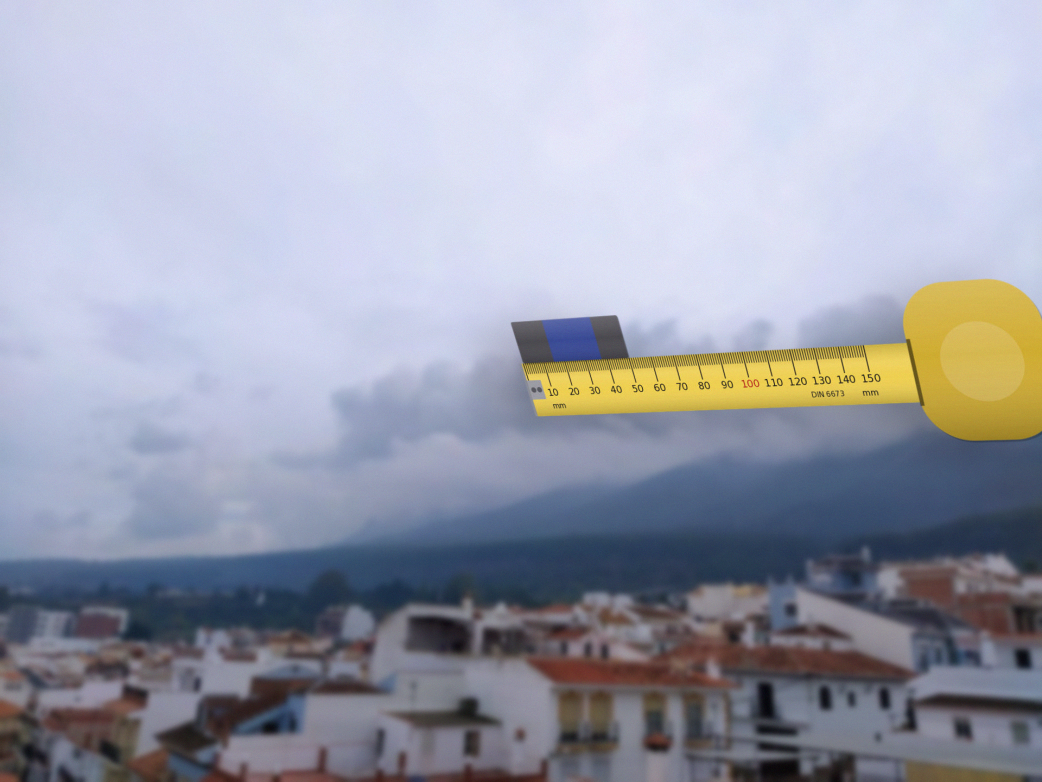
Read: 50; mm
